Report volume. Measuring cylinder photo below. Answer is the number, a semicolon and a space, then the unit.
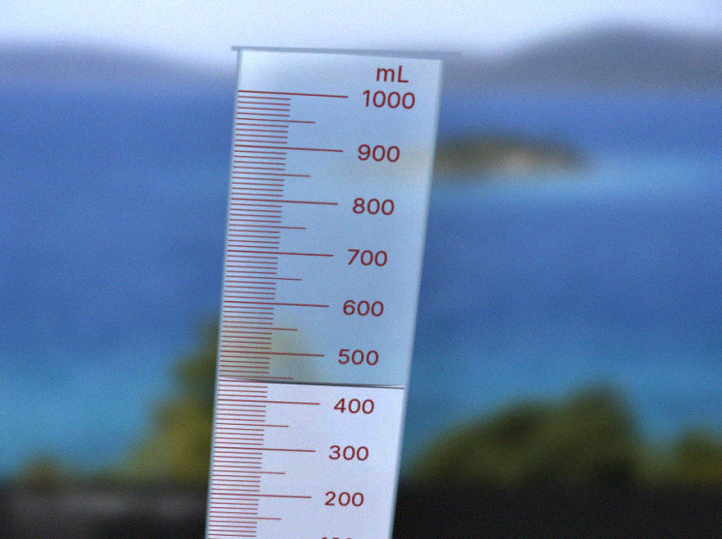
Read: 440; mL
